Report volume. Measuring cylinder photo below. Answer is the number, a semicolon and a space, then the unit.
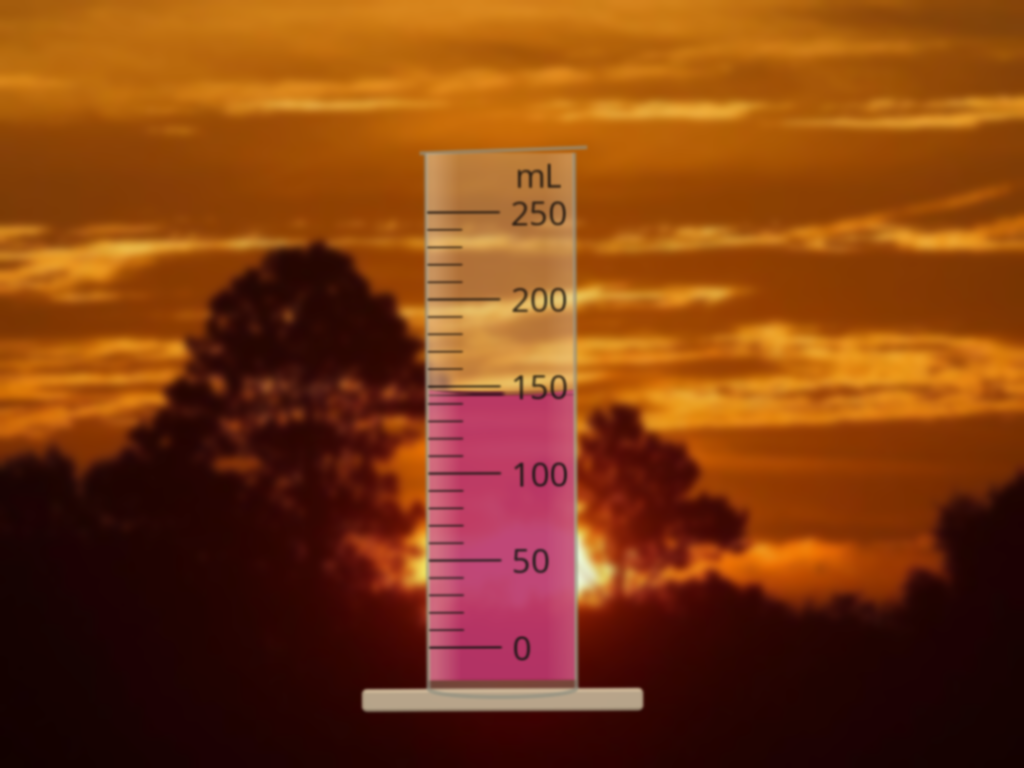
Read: 145; mL
